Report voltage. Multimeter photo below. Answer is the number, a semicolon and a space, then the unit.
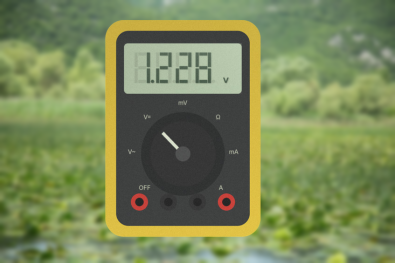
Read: 1.228; V
